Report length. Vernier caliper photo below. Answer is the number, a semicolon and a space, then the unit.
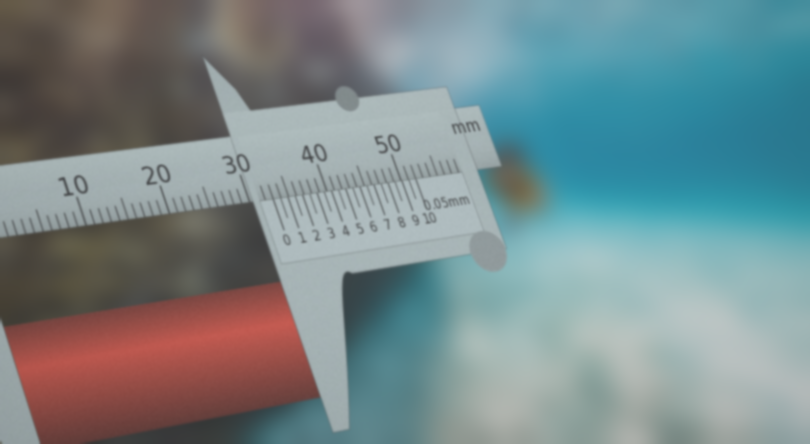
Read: 33.0; mm
